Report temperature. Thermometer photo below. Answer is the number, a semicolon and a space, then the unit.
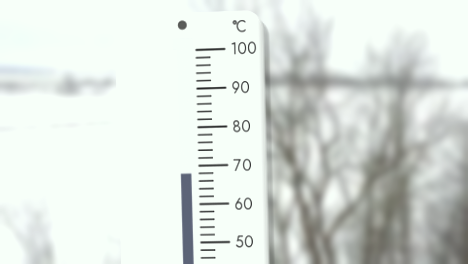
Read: 68; °C
